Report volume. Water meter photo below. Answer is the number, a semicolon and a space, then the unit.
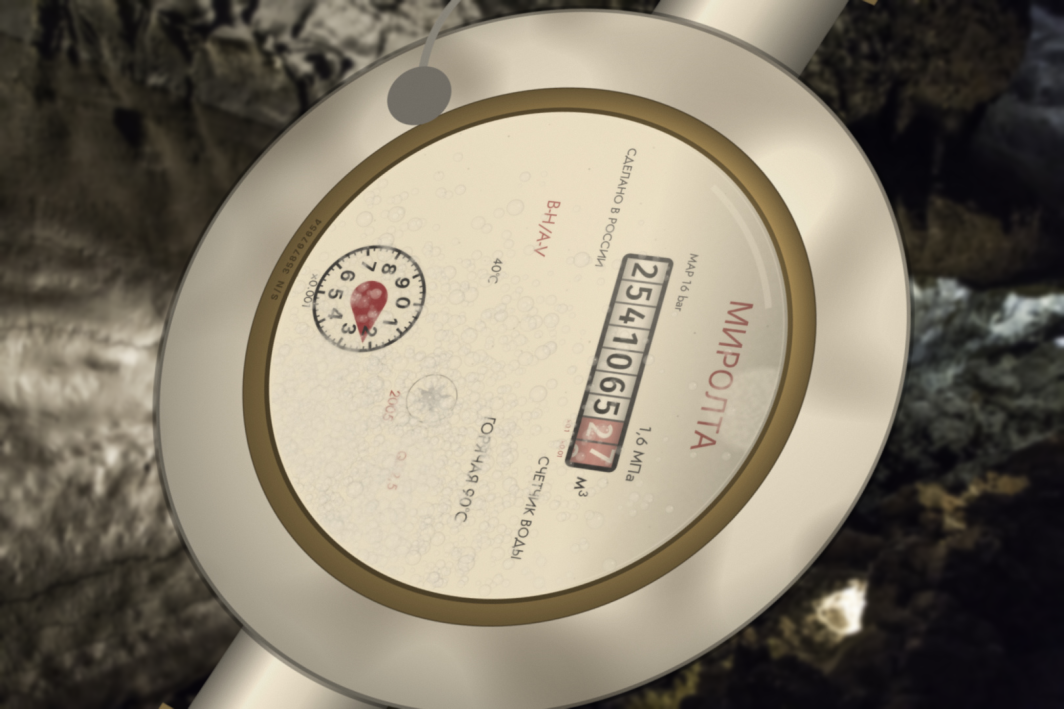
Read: 2541065.272; m³
